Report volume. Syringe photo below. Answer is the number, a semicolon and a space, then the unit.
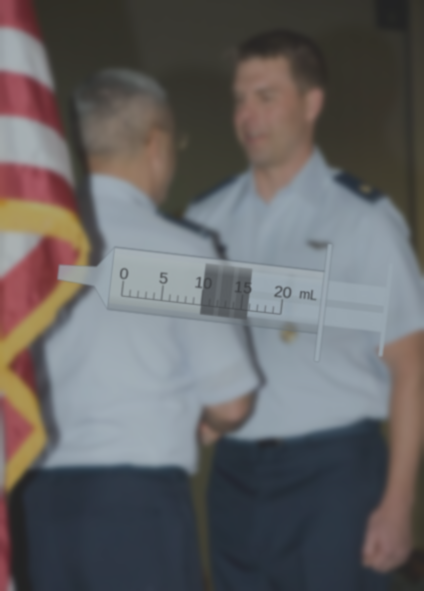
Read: 10; mL
